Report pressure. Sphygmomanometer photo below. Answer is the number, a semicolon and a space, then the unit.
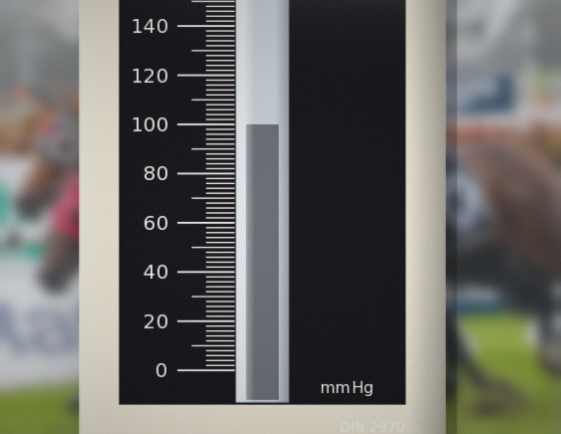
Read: 100; mmHg
